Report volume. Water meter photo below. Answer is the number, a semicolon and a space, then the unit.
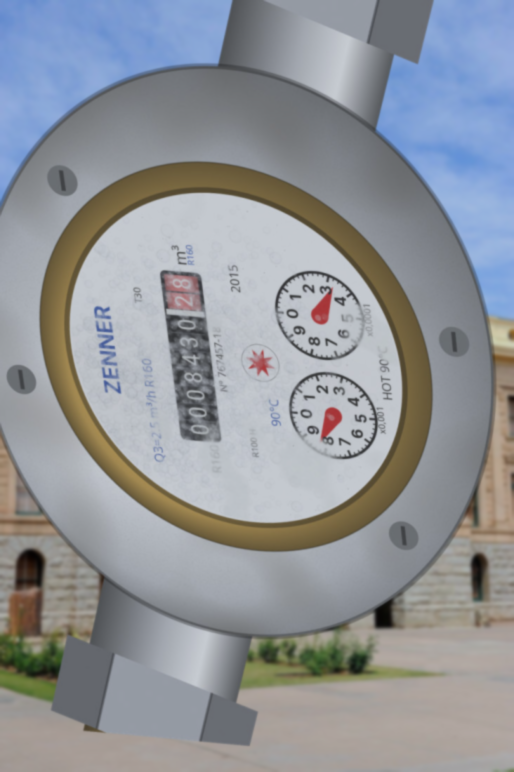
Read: 8430.2883; m³
